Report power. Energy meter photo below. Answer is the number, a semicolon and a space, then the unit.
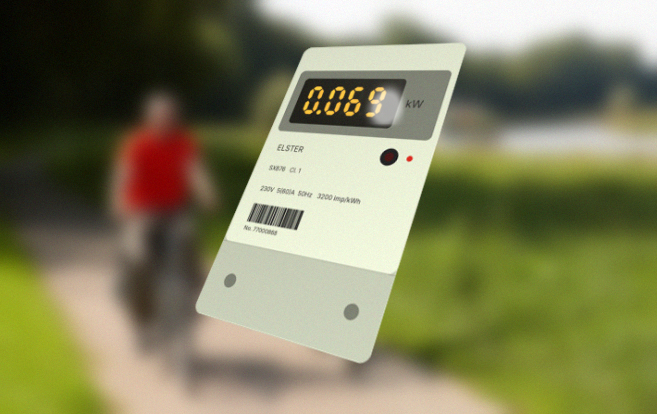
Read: 0.069; kW
